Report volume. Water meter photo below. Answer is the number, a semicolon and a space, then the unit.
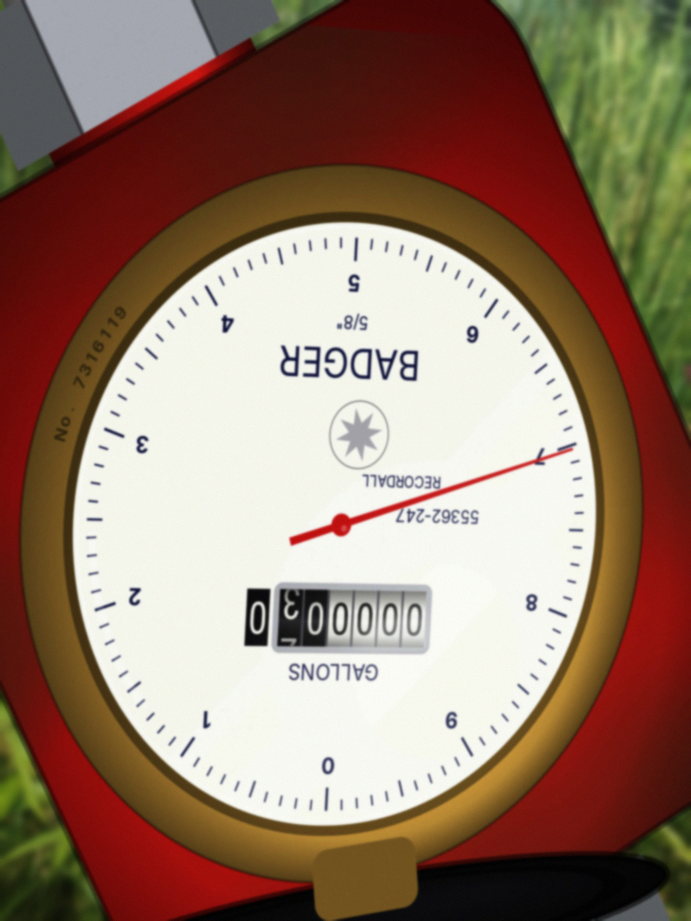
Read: 27.0; gal
